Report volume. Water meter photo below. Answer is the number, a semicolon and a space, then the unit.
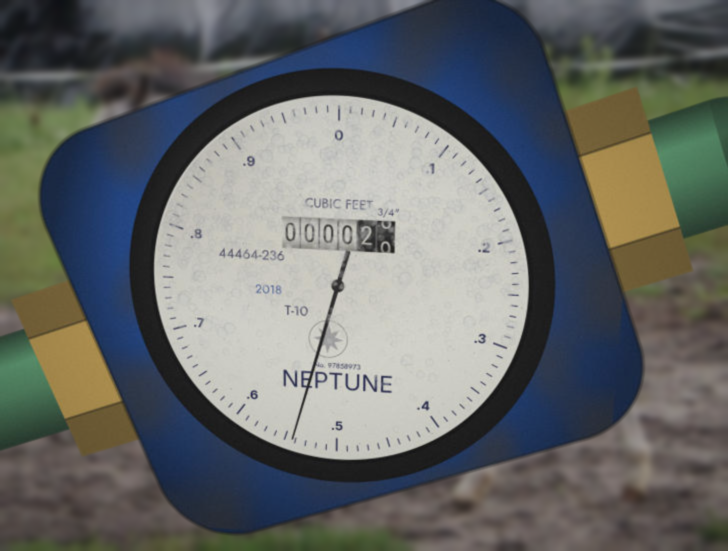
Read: 28.54; ft³
